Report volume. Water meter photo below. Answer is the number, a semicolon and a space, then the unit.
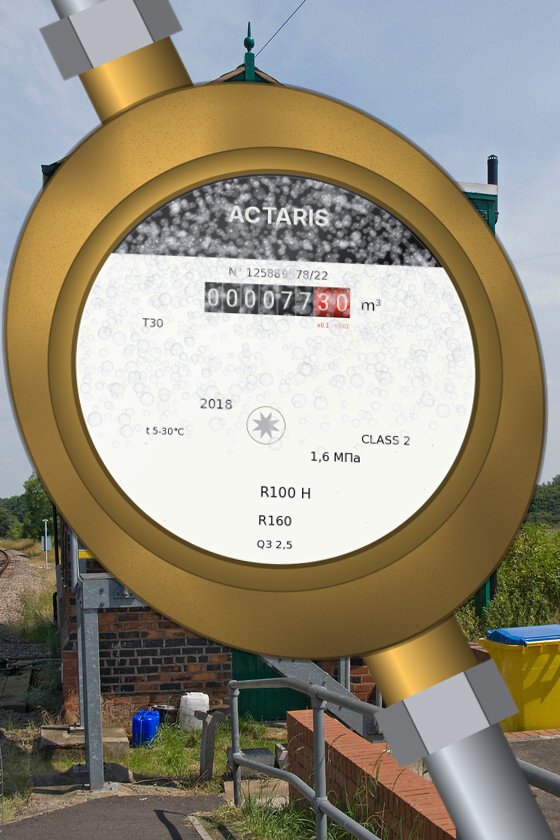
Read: 77.30; m³
